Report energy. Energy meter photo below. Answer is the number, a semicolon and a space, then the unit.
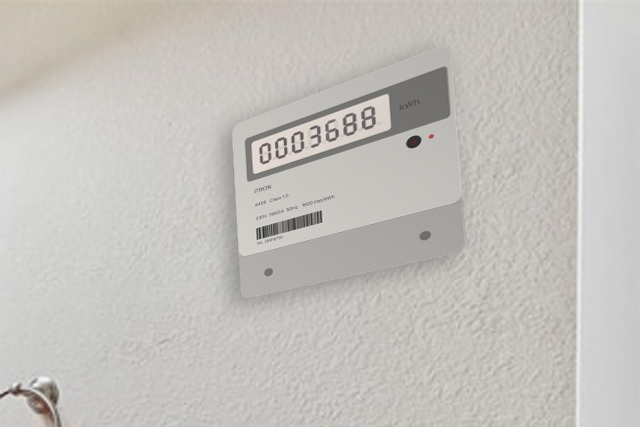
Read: 3688; kWh
